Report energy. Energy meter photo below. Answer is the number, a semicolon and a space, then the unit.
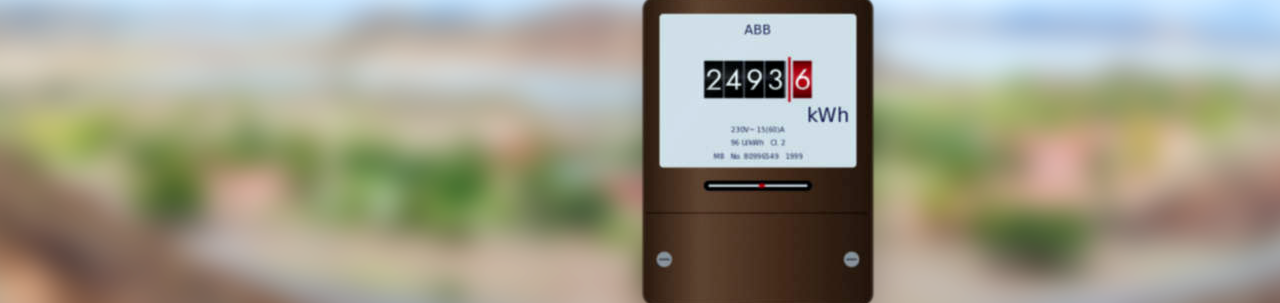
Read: 2493.6; kWh
